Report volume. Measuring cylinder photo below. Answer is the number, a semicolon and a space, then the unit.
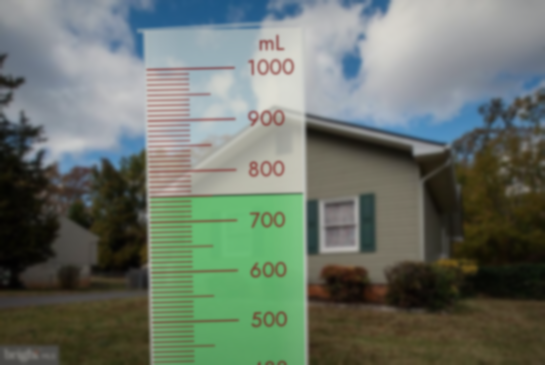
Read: 750; mL
